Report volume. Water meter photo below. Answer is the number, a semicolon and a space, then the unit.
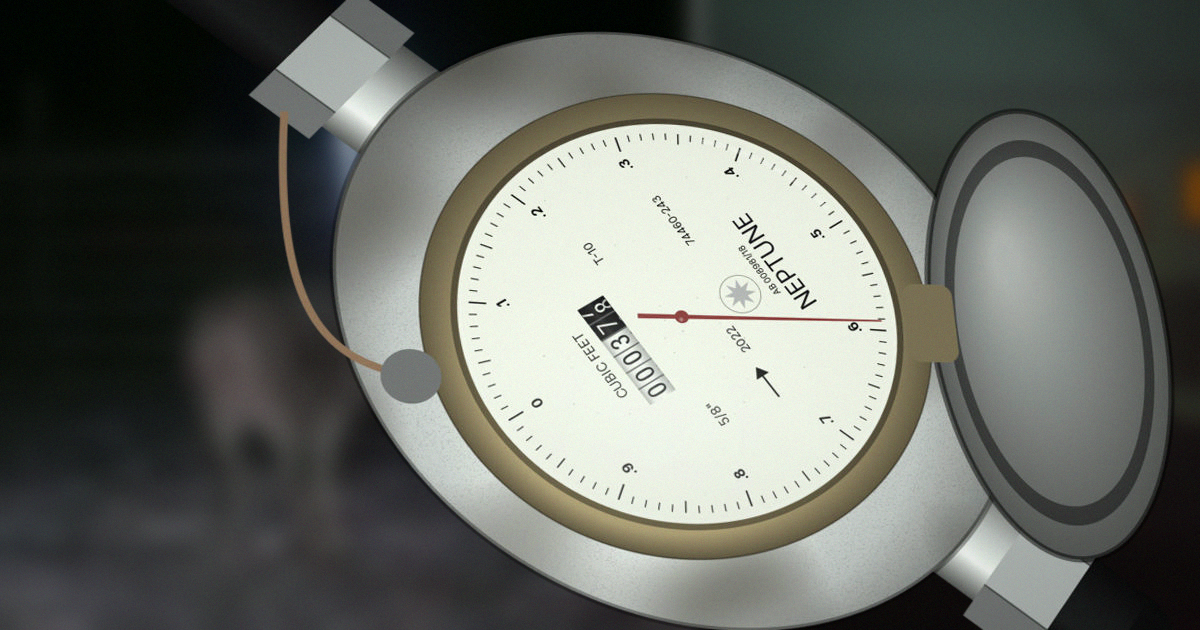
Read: 377.59; ft³
